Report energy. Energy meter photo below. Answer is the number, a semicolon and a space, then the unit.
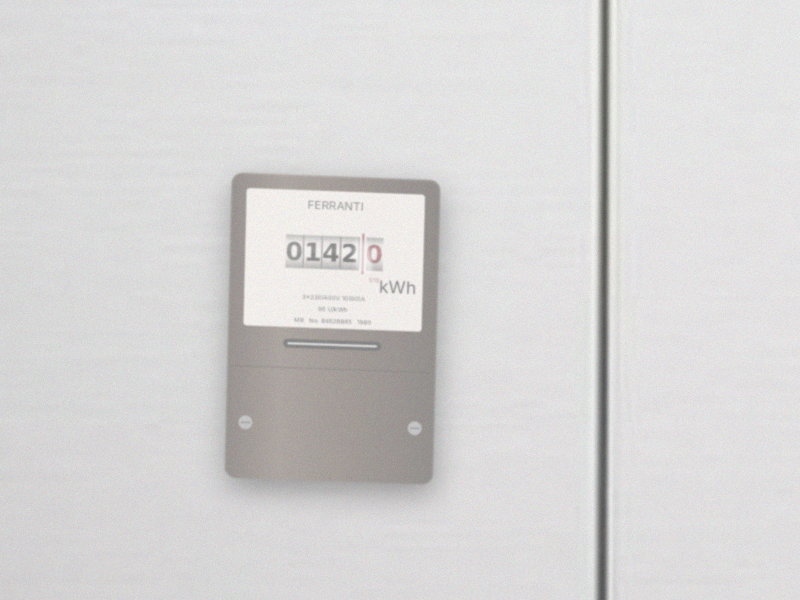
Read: 142.0; kWh
